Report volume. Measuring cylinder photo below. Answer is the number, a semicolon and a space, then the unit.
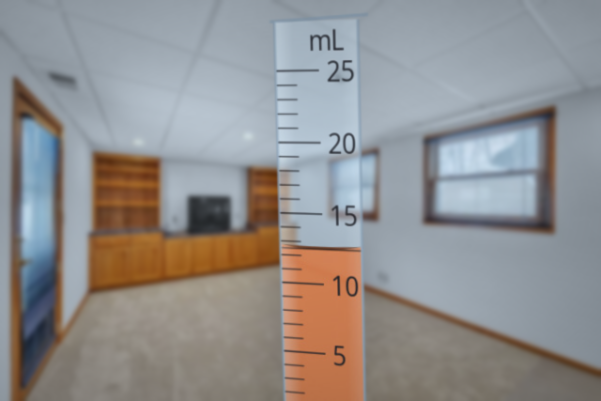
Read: 12.5; mL
